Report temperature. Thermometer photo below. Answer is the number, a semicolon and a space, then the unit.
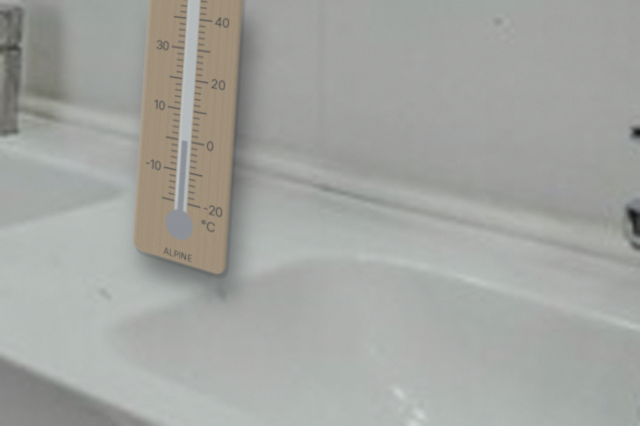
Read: 0; °C
